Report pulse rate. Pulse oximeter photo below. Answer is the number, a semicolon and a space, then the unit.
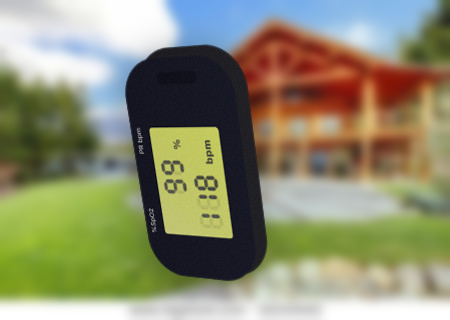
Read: 118; bpm
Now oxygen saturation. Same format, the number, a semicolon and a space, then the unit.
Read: 99; %
